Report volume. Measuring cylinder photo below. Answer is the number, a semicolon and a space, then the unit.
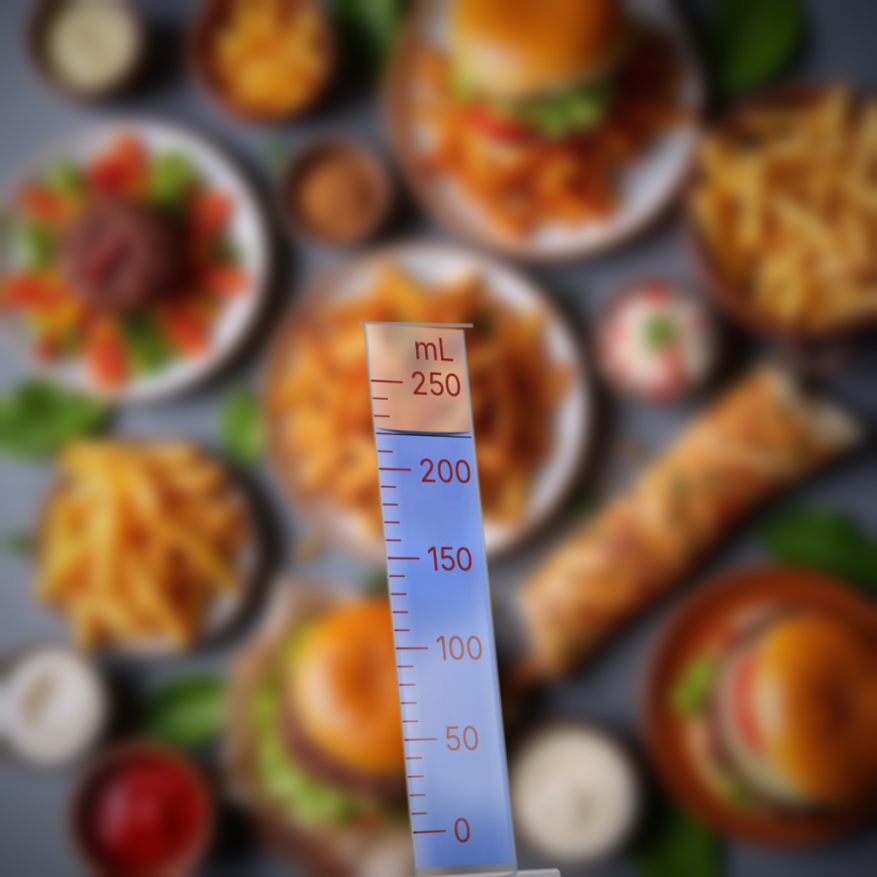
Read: 220; mL
